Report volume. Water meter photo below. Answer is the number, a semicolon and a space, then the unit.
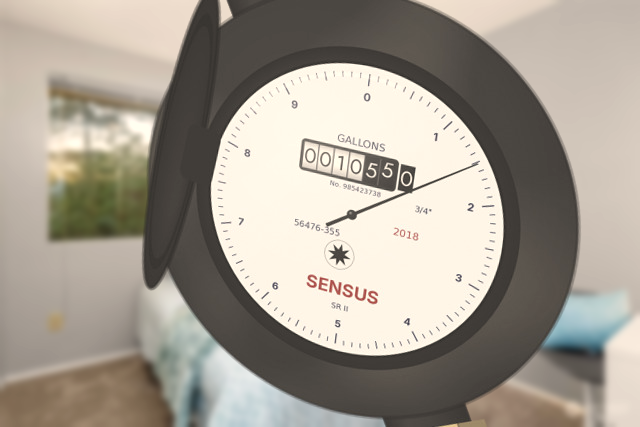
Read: 10551.5; gal
